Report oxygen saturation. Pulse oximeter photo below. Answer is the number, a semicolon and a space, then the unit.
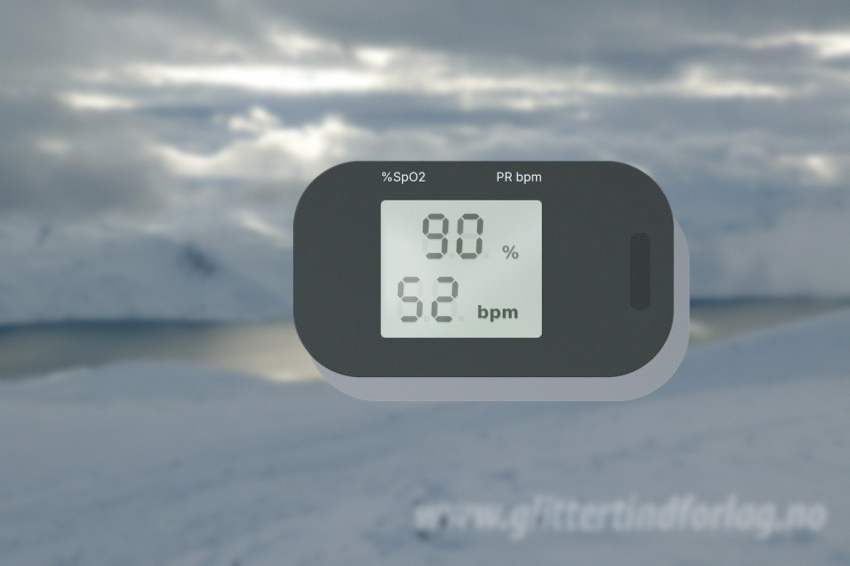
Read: 90; %
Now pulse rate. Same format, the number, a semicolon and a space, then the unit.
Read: 52; bpm
